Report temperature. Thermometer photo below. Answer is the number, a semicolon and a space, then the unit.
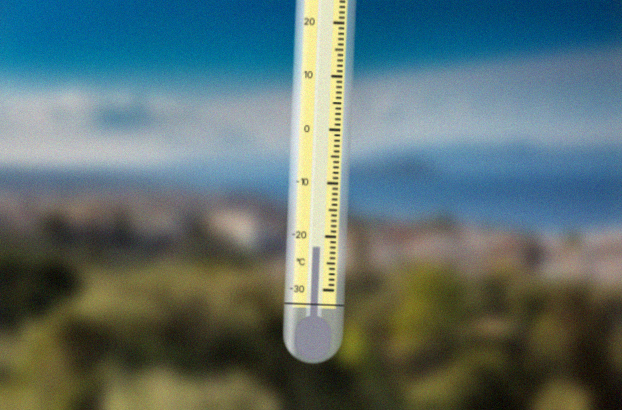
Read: -22; °C
